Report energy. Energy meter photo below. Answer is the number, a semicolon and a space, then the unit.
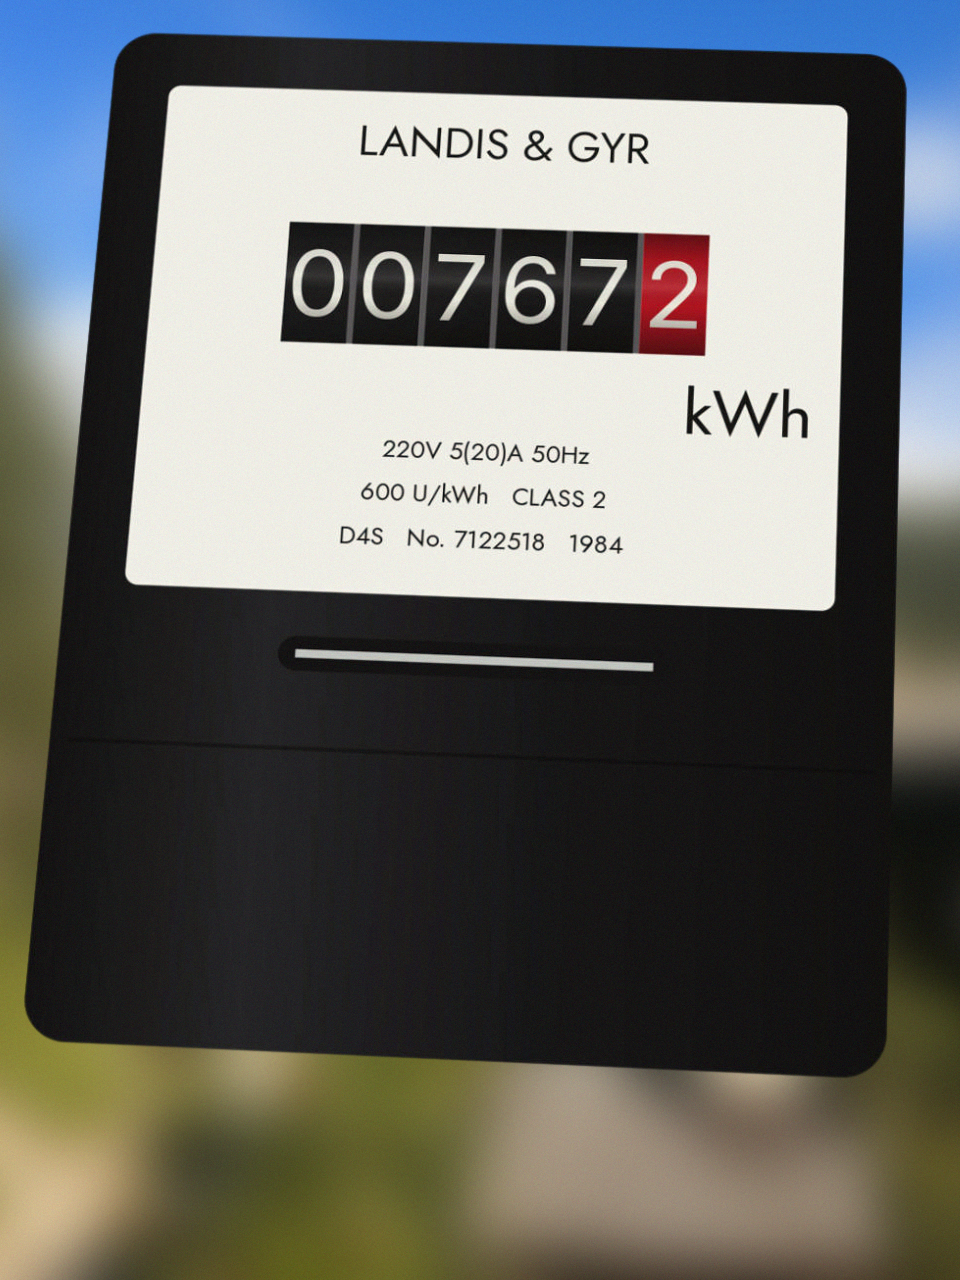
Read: 767.2; kWh
